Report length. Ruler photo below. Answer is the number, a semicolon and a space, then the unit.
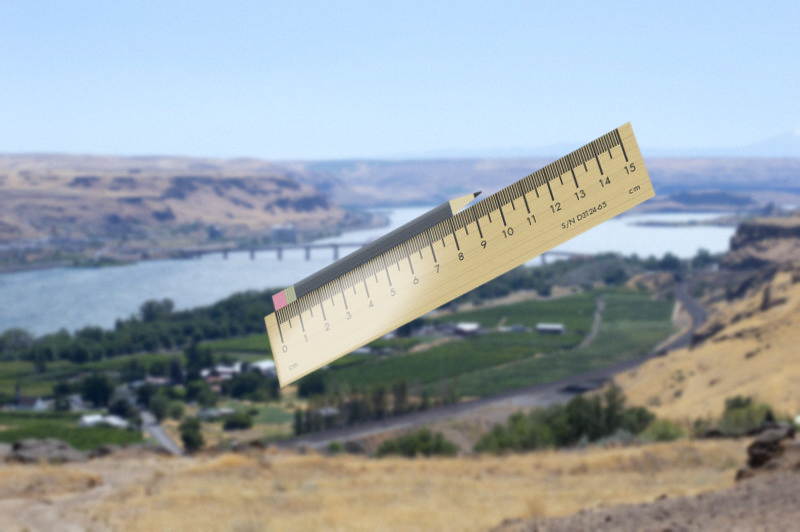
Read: 9.5; cm
